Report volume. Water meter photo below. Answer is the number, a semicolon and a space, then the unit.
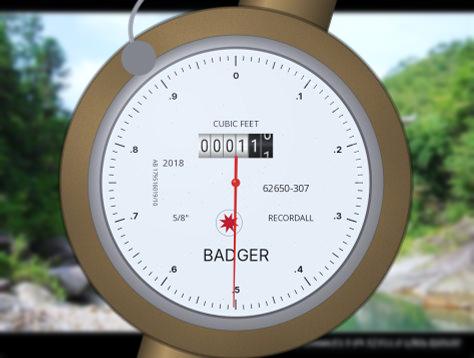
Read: 110.50; ft³
